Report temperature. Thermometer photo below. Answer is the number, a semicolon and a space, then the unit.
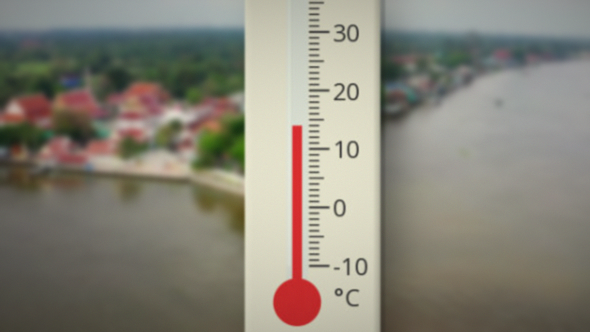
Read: 14; °C
